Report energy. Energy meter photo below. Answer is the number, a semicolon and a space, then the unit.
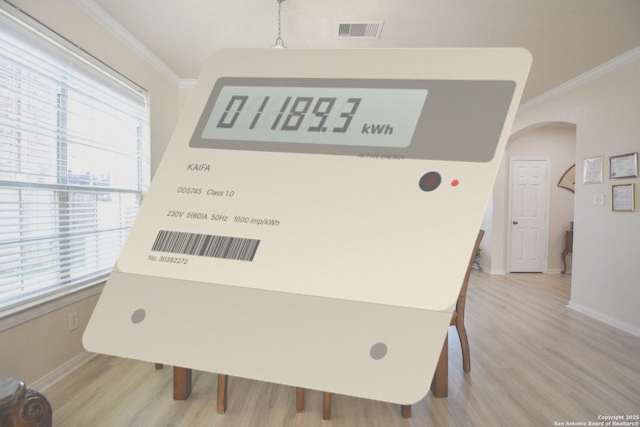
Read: 1189.3; kWh
